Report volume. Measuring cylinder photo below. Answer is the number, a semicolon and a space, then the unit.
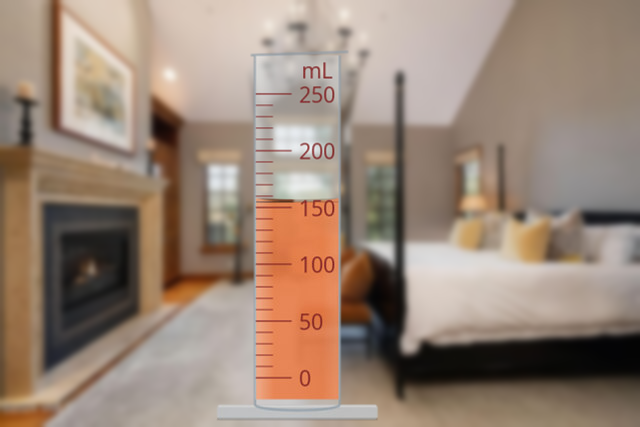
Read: 155; mL
